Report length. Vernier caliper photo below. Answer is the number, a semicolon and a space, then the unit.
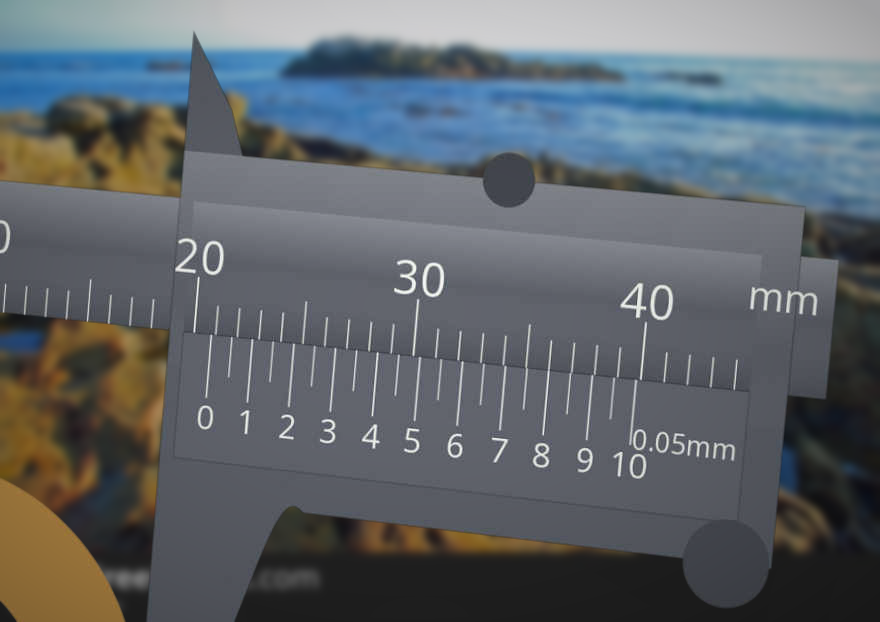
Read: 20.8; mm
